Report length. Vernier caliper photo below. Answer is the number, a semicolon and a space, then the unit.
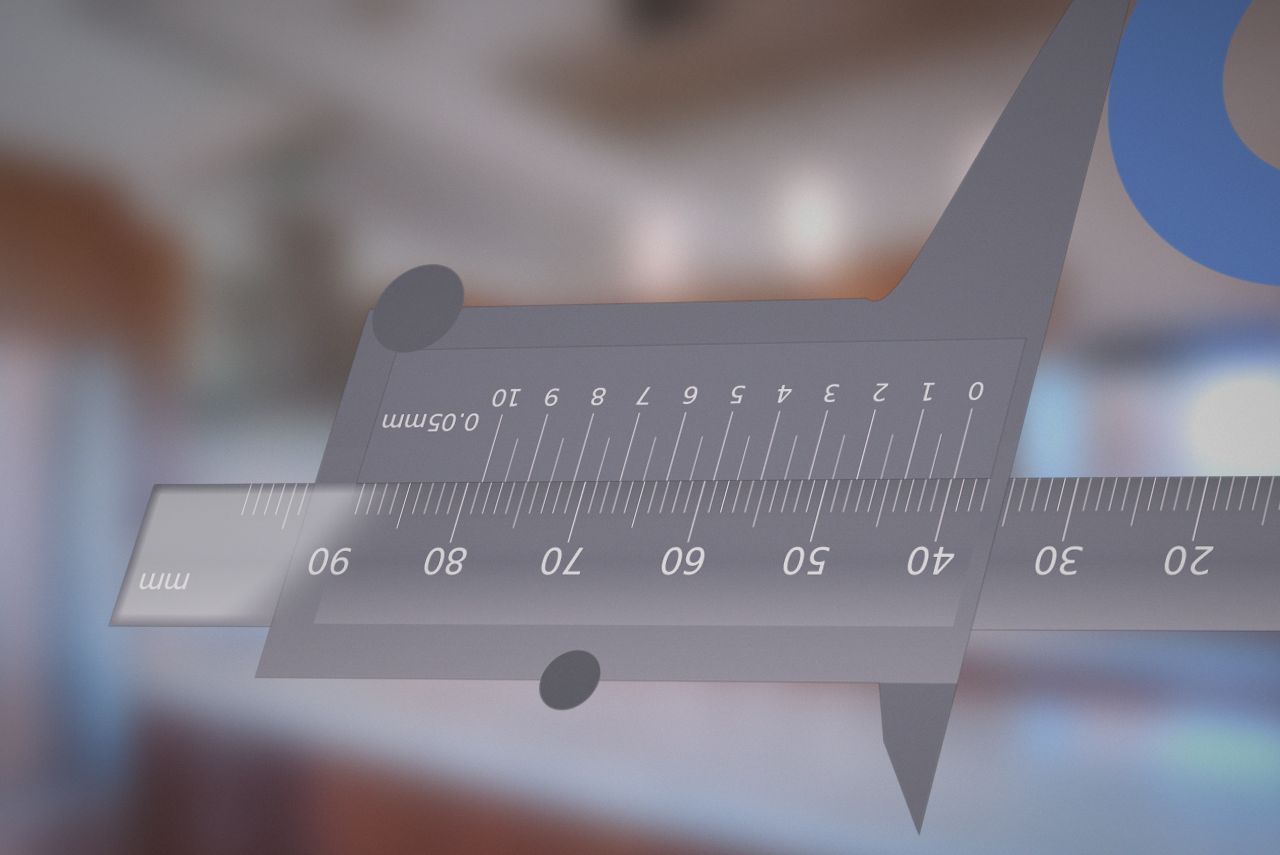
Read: 39.8; mm
